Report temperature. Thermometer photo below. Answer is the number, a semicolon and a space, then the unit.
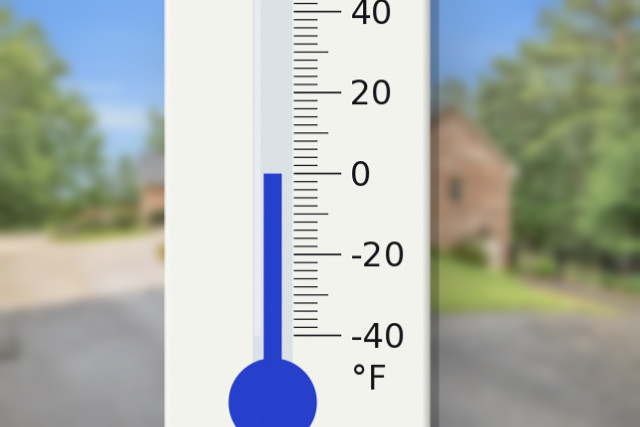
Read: 0; °F
